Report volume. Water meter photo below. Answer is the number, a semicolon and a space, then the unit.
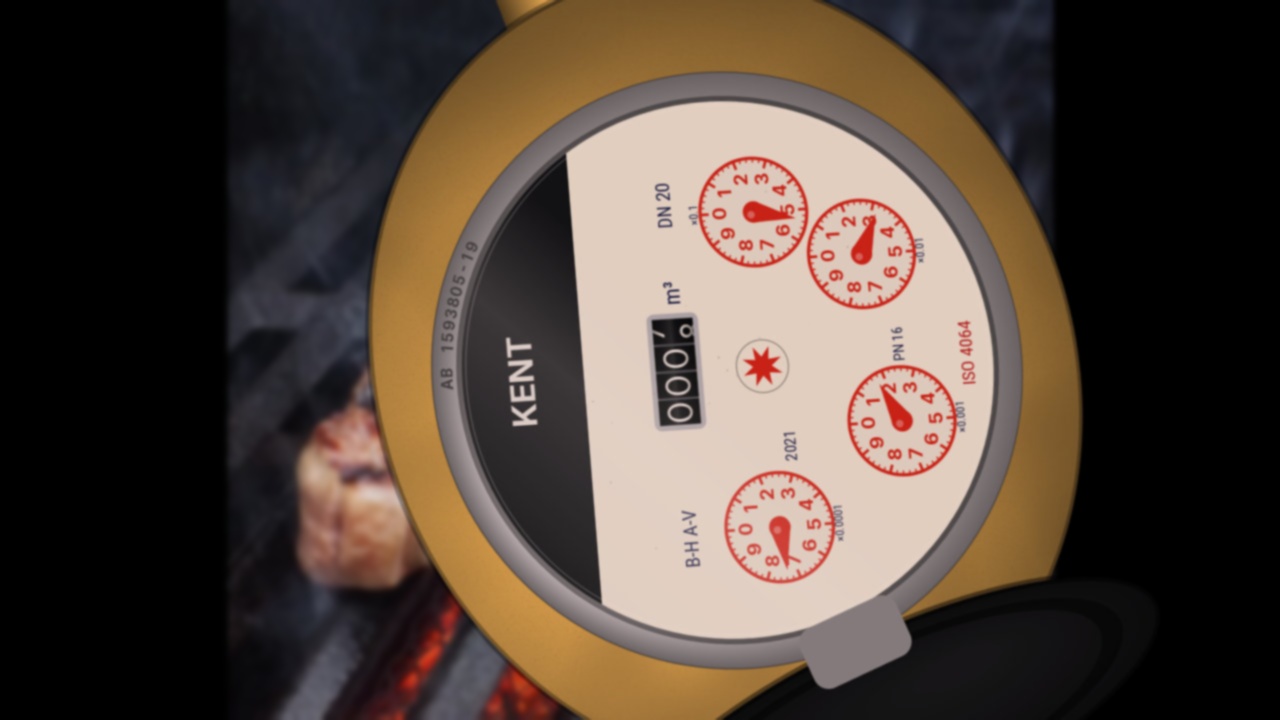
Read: 7.5317; m³
